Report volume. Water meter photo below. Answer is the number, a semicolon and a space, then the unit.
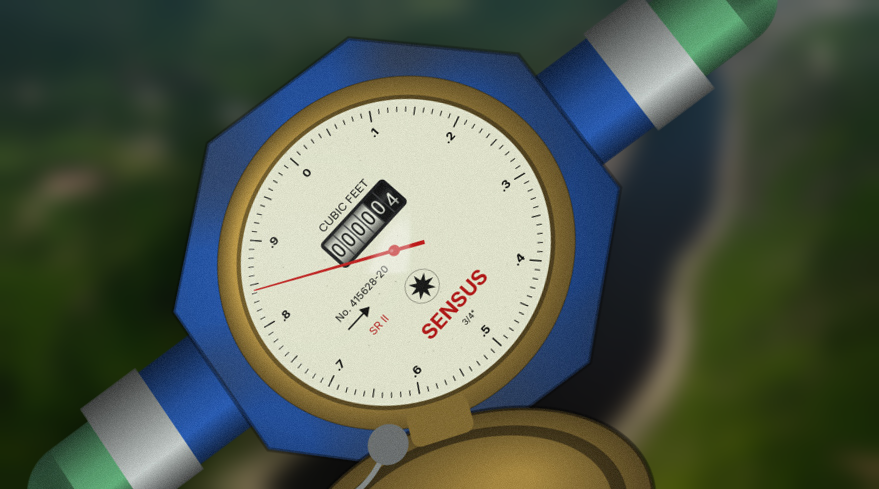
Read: 3.84; ft³
